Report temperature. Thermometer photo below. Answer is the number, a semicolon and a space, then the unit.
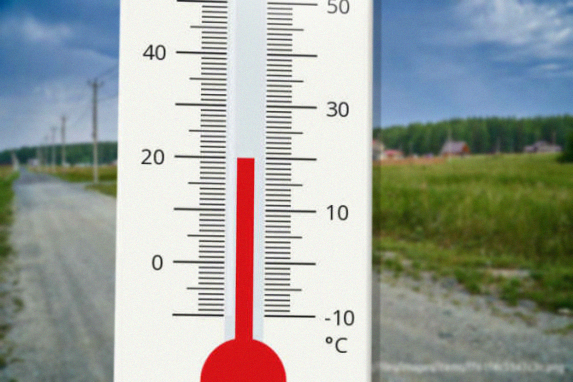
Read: 20; °C
